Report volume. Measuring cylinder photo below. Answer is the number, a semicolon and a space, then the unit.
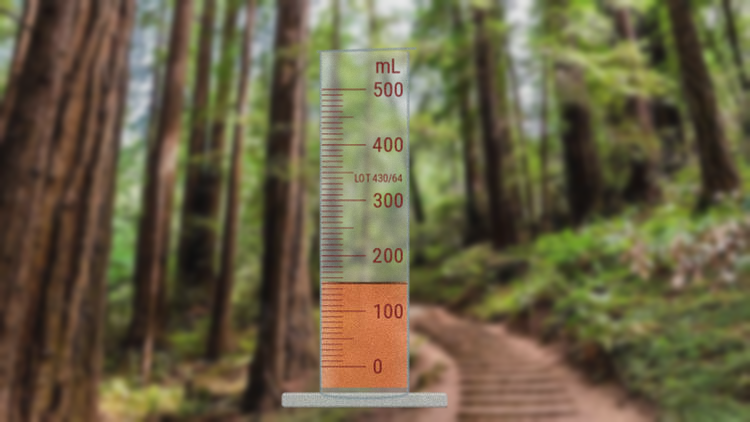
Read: 150; mL
